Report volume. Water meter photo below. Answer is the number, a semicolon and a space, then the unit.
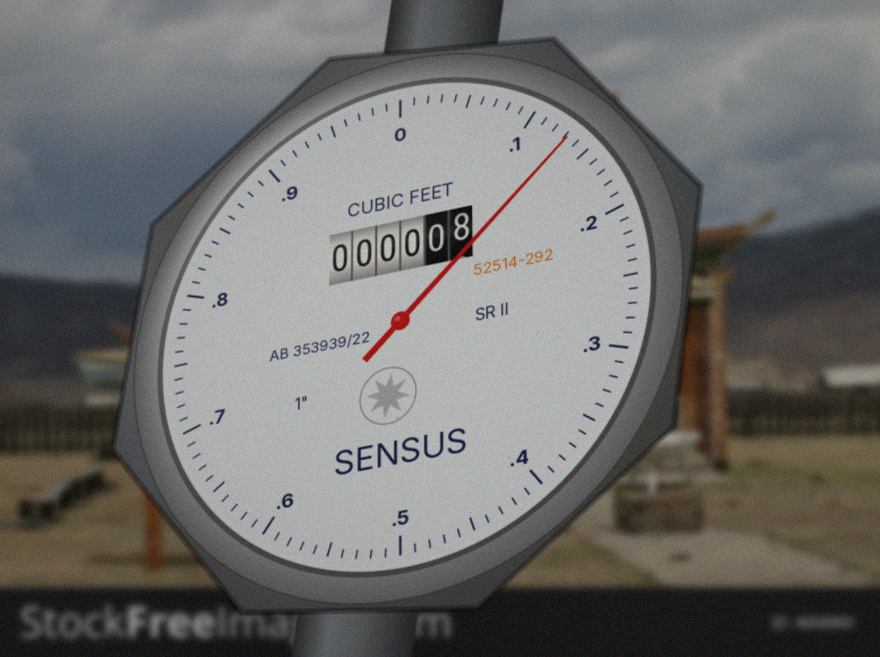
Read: 8.13; ft³
